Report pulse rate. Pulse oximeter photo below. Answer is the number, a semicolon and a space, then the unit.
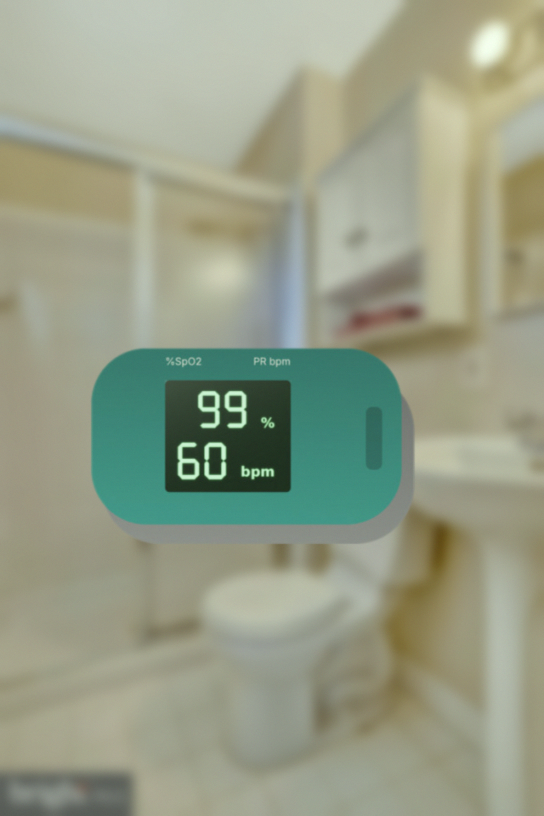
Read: 60; bpm
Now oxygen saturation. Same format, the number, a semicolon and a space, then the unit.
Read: 99; %
